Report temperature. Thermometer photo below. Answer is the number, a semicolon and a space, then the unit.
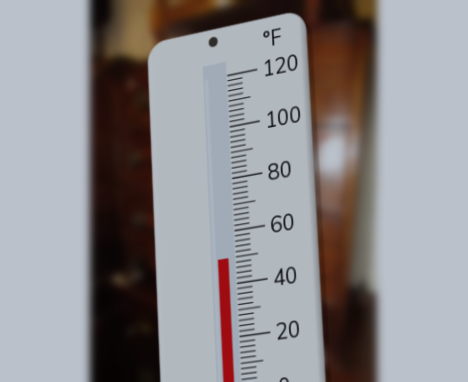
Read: 50; °F
